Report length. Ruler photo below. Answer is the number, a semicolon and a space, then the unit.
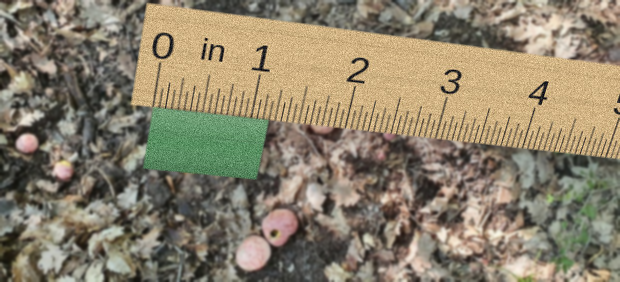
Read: 1.1875; in
